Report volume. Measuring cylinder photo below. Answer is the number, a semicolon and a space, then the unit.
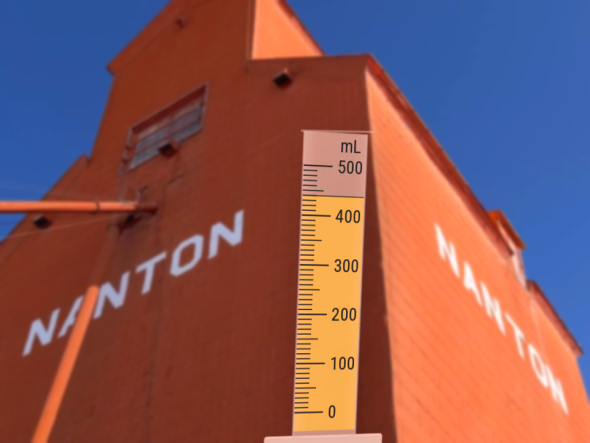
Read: 440; mL
